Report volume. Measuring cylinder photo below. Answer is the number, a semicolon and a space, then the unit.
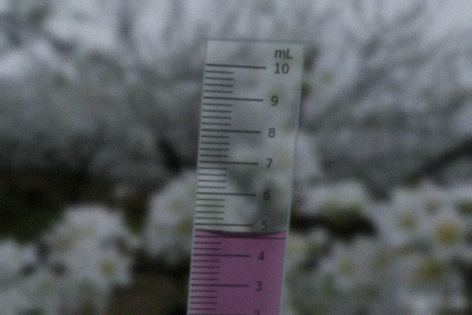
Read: 4.6; mL
